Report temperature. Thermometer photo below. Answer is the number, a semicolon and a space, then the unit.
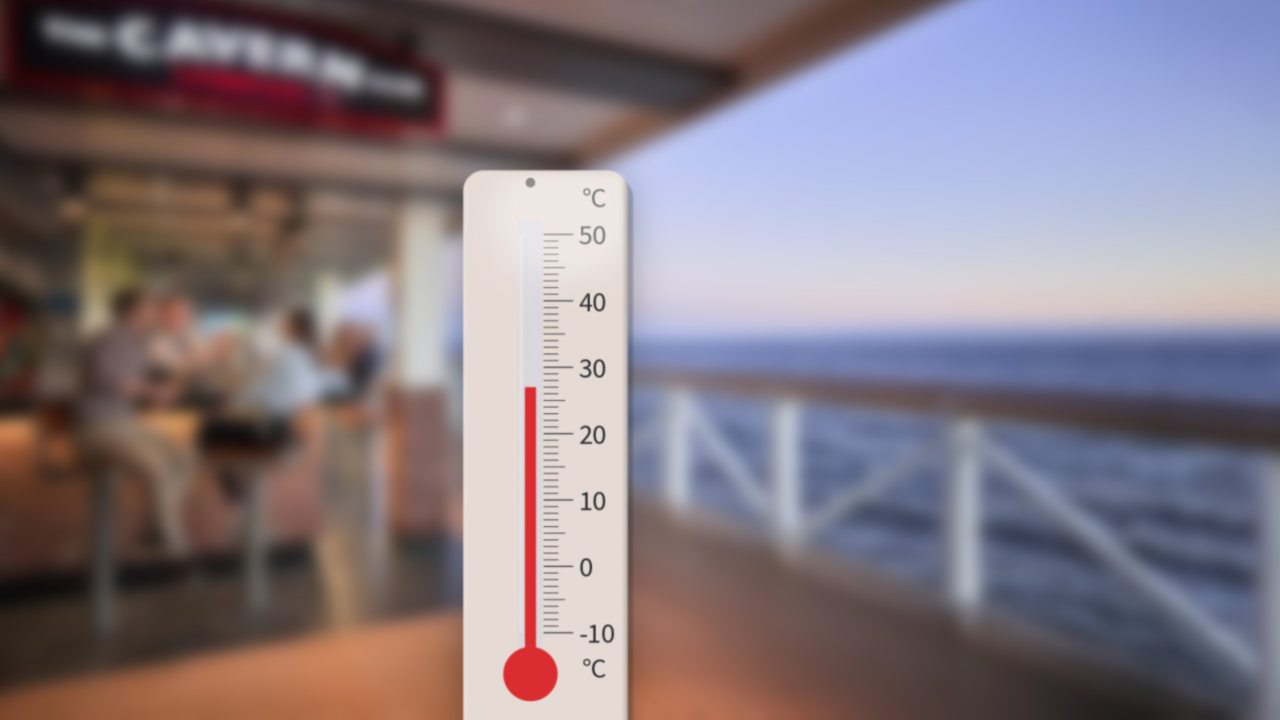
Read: 27; °C
